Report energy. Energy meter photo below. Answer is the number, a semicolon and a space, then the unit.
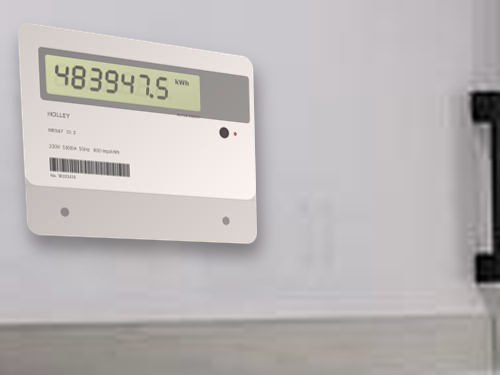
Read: 483947.5; kWh
